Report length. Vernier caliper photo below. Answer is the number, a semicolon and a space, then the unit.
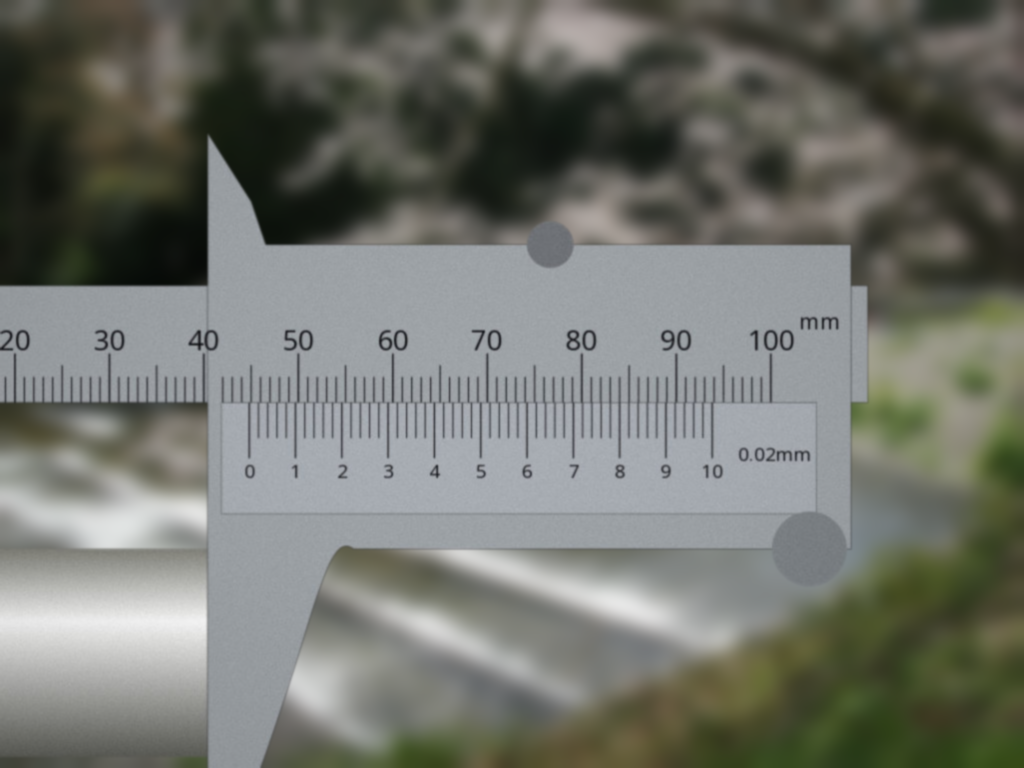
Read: 44.8; mm
